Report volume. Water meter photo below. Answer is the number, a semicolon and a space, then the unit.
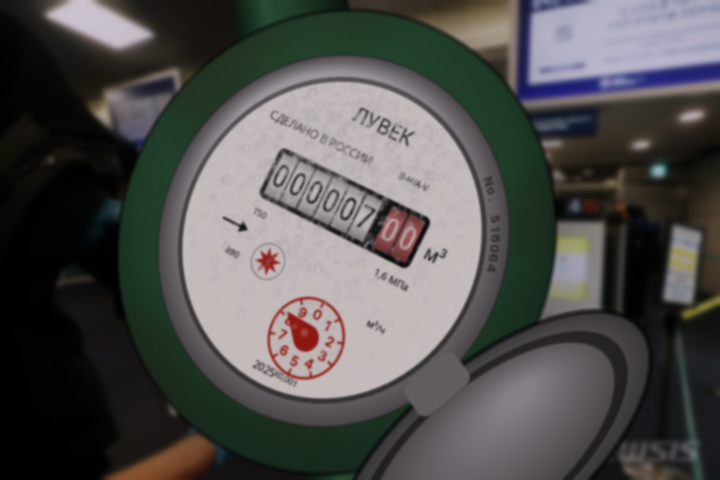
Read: 7.008; m³
